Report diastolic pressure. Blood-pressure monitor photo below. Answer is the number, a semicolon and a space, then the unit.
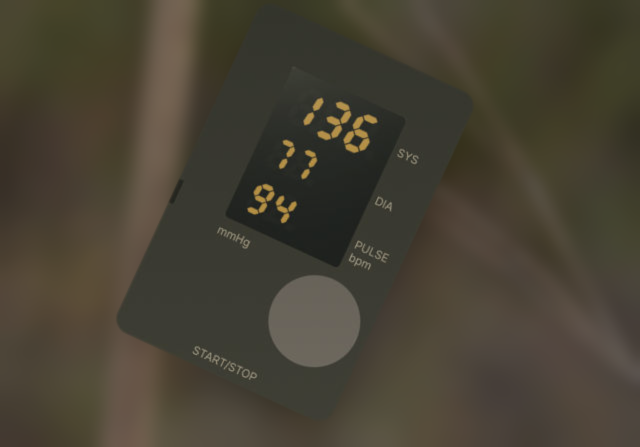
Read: 77; mmHg
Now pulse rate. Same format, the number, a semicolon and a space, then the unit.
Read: 94; bpm
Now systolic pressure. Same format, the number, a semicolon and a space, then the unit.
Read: 136; mmHg
